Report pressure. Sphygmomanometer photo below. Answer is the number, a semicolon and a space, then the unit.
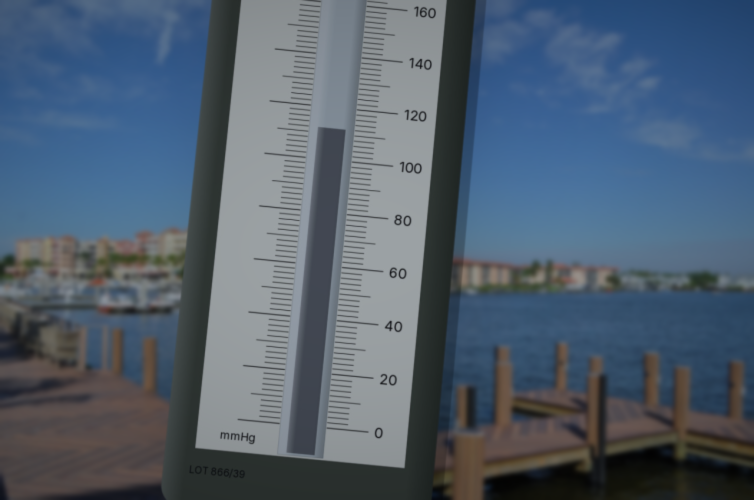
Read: 112; mmHg
